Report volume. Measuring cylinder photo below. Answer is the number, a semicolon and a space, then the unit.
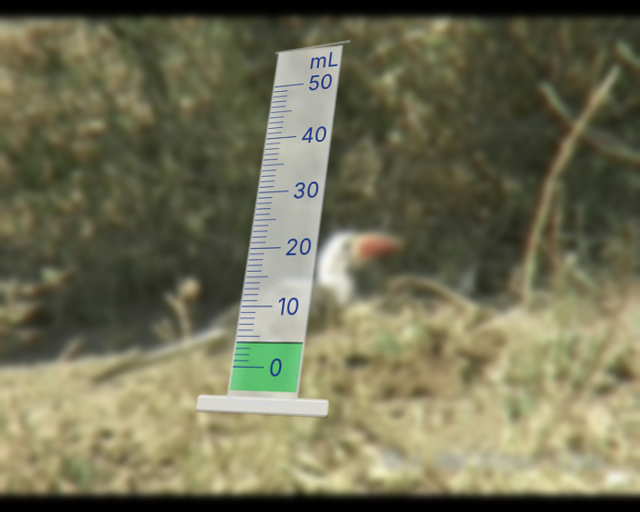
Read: 4; mL
